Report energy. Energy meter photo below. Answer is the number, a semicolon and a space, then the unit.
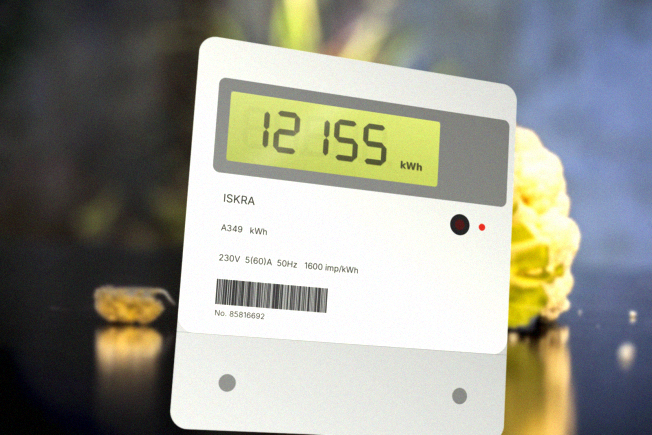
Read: 12155; kWh
